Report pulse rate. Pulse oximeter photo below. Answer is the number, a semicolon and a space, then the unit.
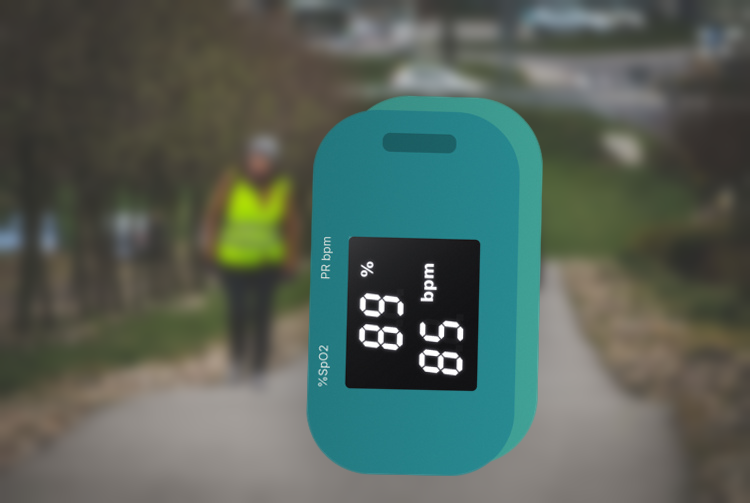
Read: 85; bpm
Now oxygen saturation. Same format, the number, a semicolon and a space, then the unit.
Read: 89; %
